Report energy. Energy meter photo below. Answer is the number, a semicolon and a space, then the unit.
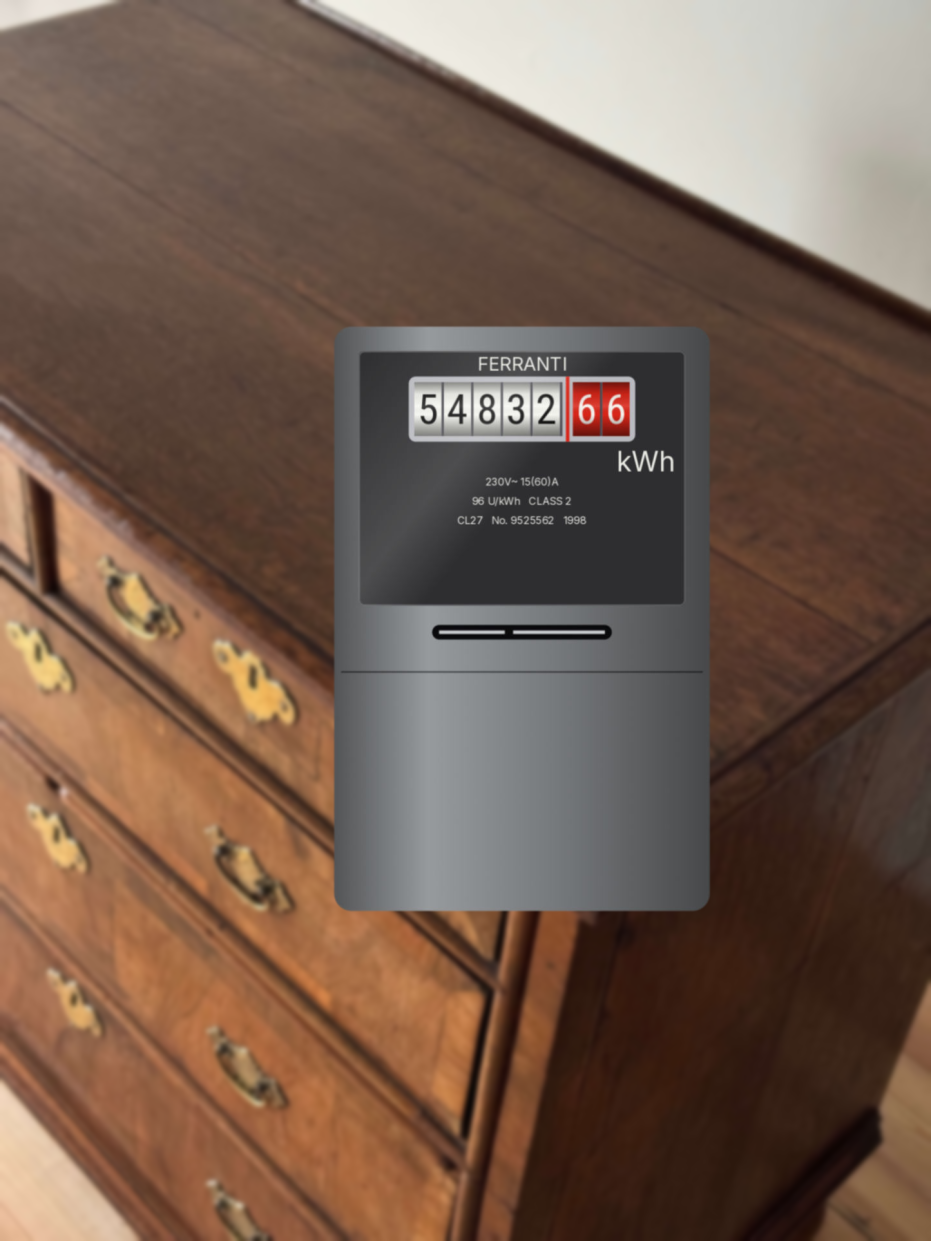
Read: 54832.66; kWh
